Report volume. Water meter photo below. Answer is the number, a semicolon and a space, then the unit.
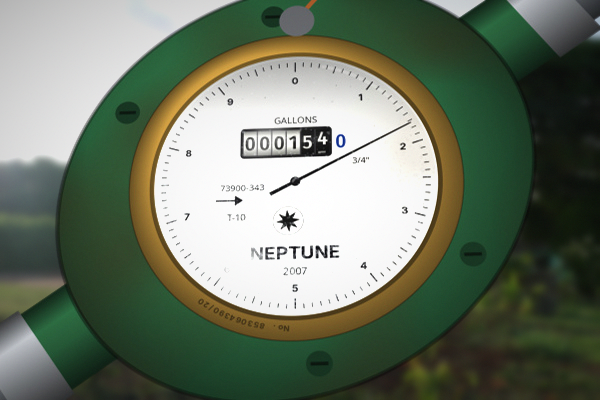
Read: 1541.7; gal
